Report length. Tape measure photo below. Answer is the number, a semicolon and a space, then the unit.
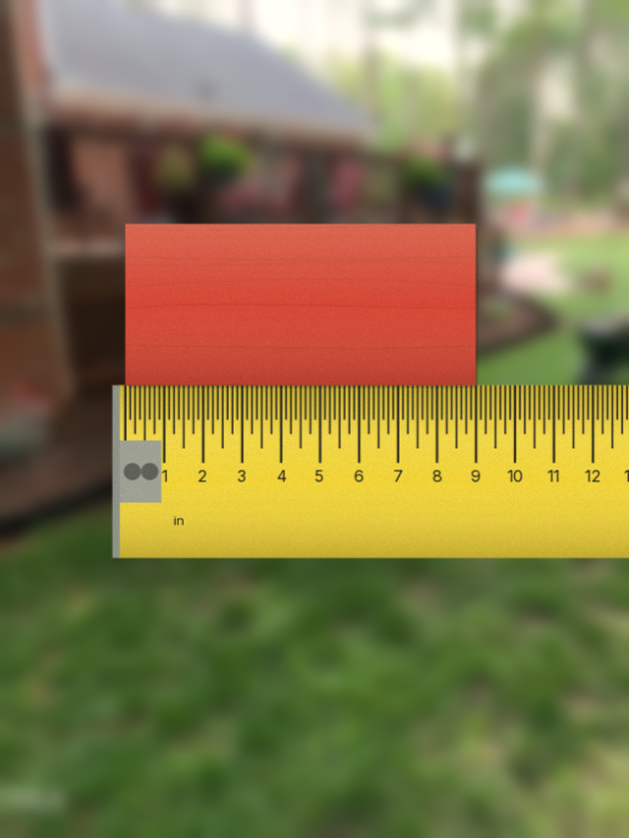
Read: 9; in
